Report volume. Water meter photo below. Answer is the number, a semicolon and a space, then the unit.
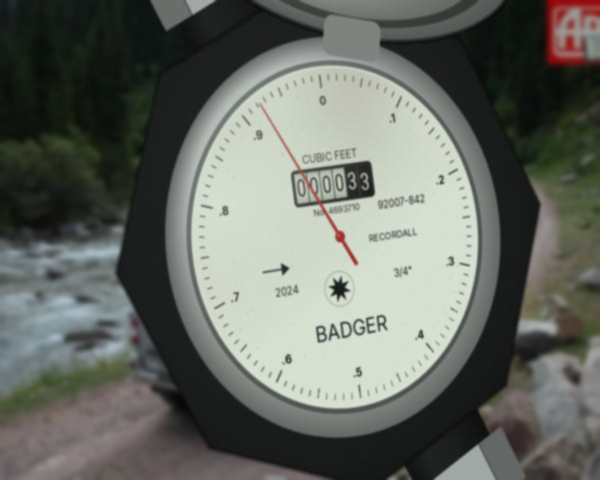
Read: 32.92; ft³
